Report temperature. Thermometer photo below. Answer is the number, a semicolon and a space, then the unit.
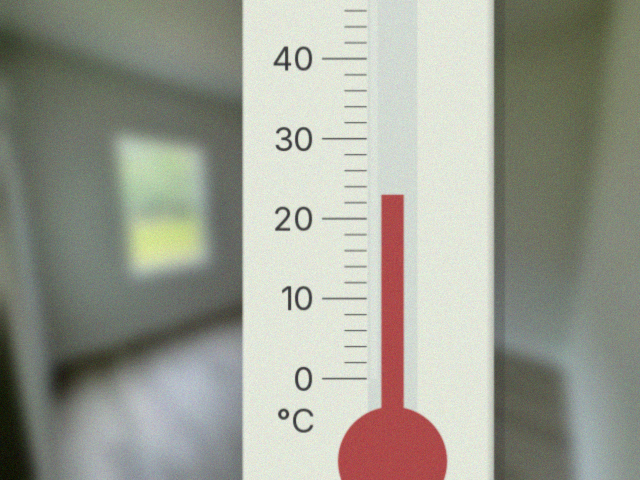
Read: 23; °C
